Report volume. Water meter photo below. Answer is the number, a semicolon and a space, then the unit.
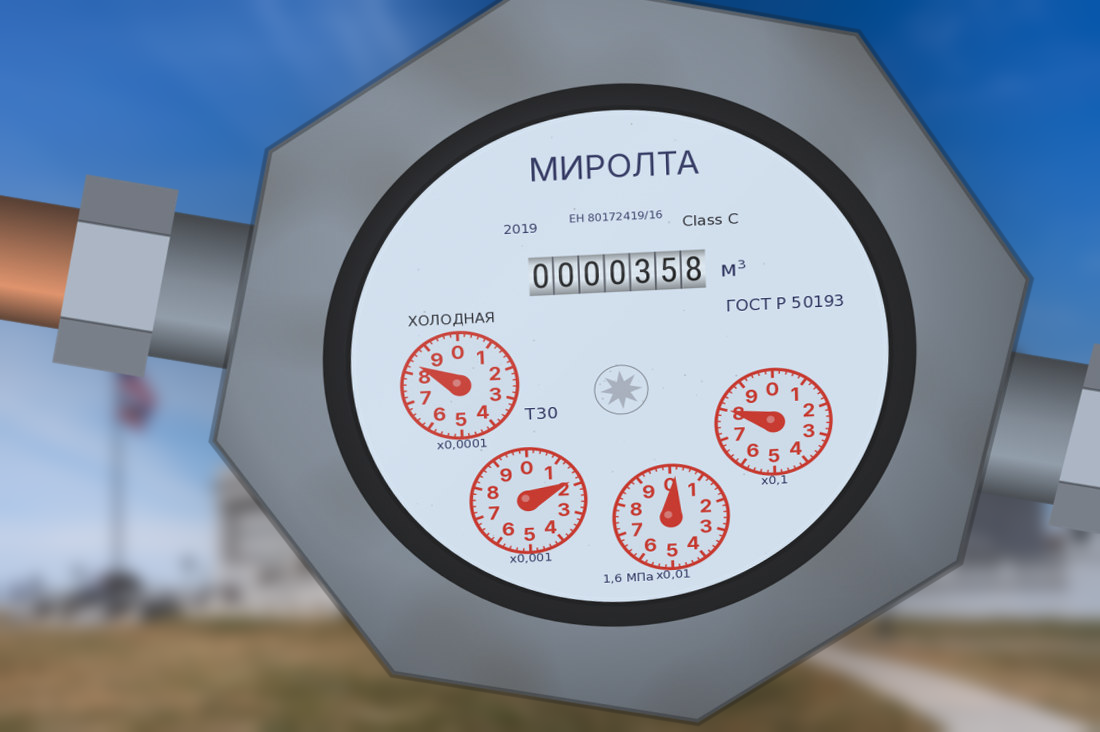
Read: 358.8018; m³
